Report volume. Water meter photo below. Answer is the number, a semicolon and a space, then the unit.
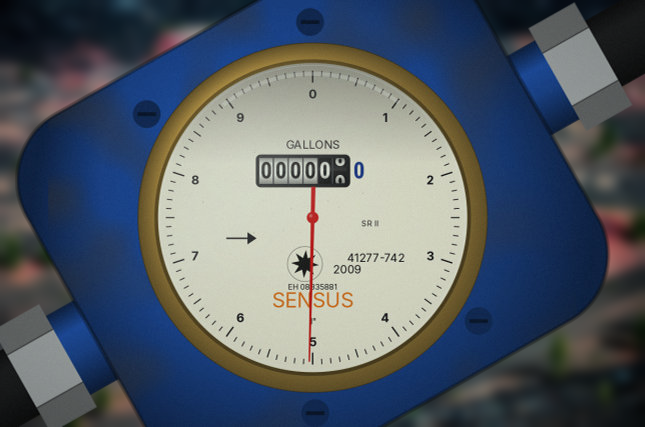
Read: 85.0; gal
